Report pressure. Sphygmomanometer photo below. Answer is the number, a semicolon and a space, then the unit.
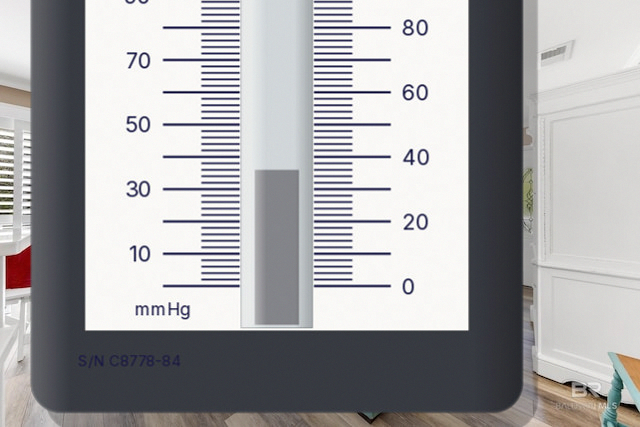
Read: 36; mmHg
